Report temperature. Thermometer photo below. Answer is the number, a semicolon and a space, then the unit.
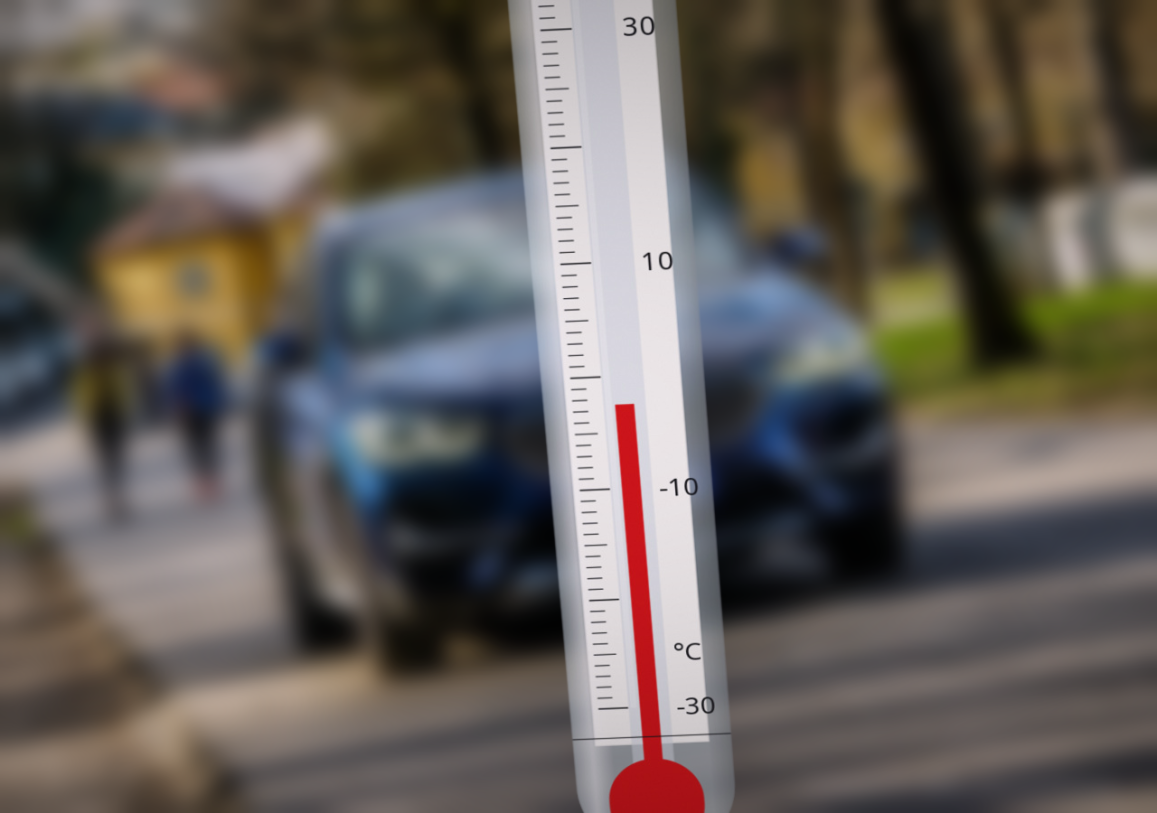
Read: -2.5; °C
